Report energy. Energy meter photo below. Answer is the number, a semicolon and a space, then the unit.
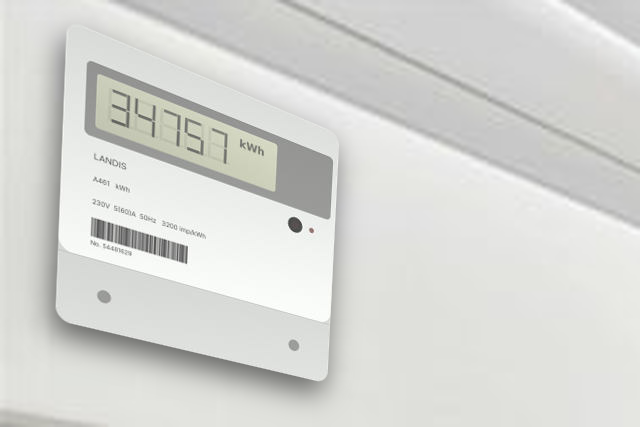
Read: 34757; kWh
